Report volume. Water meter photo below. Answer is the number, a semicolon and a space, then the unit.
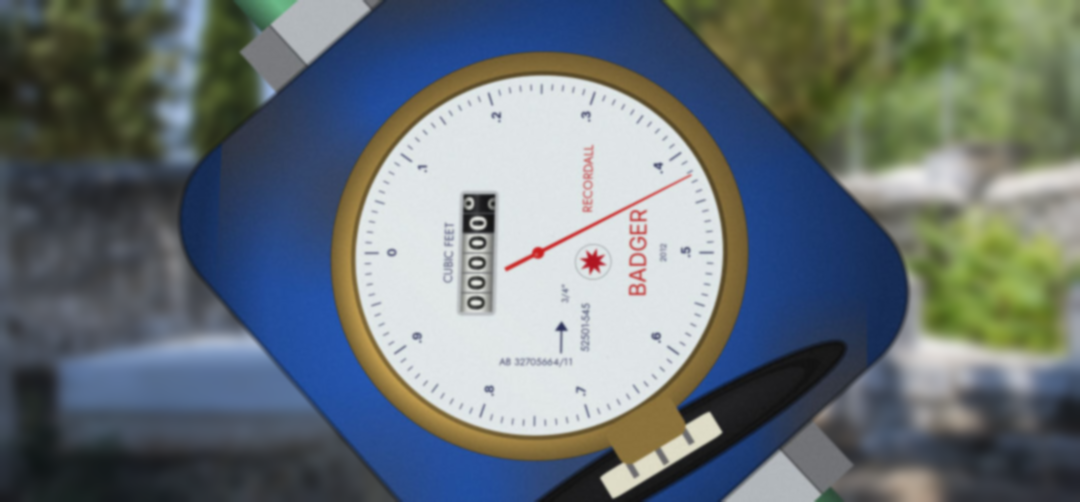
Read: 8.42; ft³
